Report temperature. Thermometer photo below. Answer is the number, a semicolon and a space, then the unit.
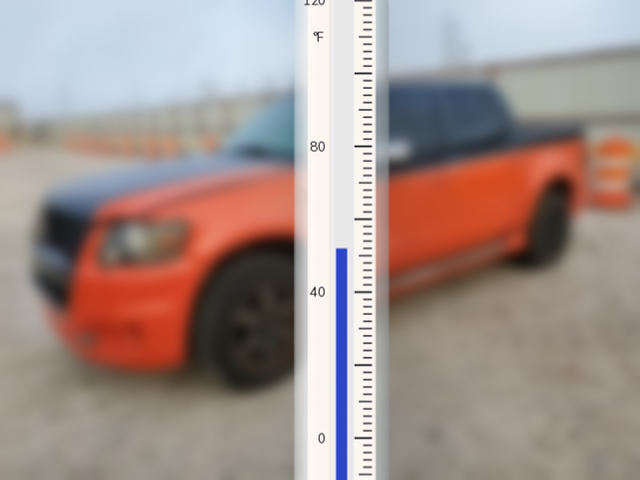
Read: 52; °F
